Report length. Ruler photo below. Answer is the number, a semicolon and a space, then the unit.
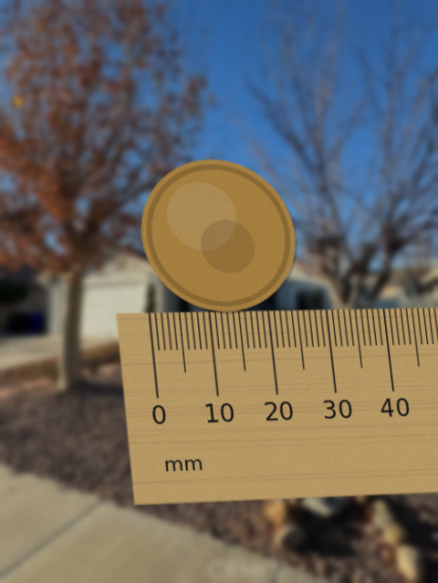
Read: 26; mm
